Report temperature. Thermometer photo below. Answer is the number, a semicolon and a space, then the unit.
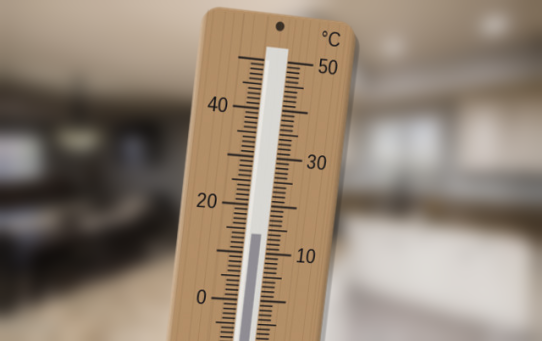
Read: 14; °C
